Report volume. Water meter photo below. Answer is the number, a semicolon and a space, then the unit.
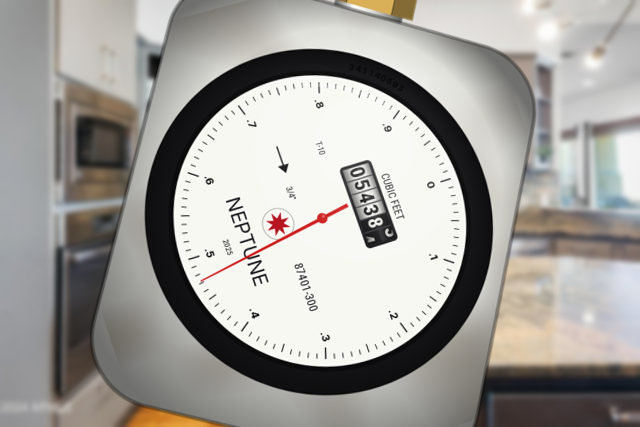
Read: 54383.47; ft³
